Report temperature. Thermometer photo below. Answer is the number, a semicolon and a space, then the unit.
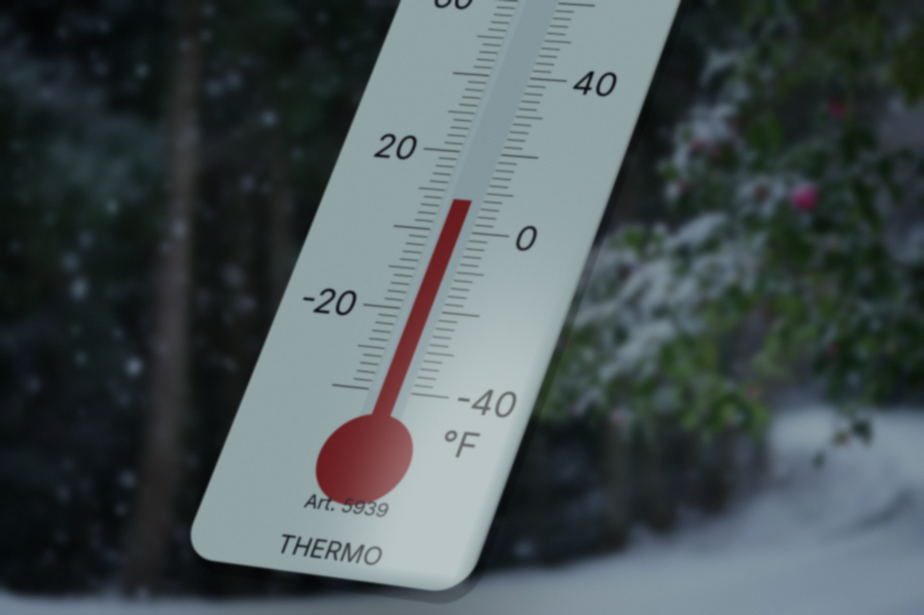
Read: 8; °F
